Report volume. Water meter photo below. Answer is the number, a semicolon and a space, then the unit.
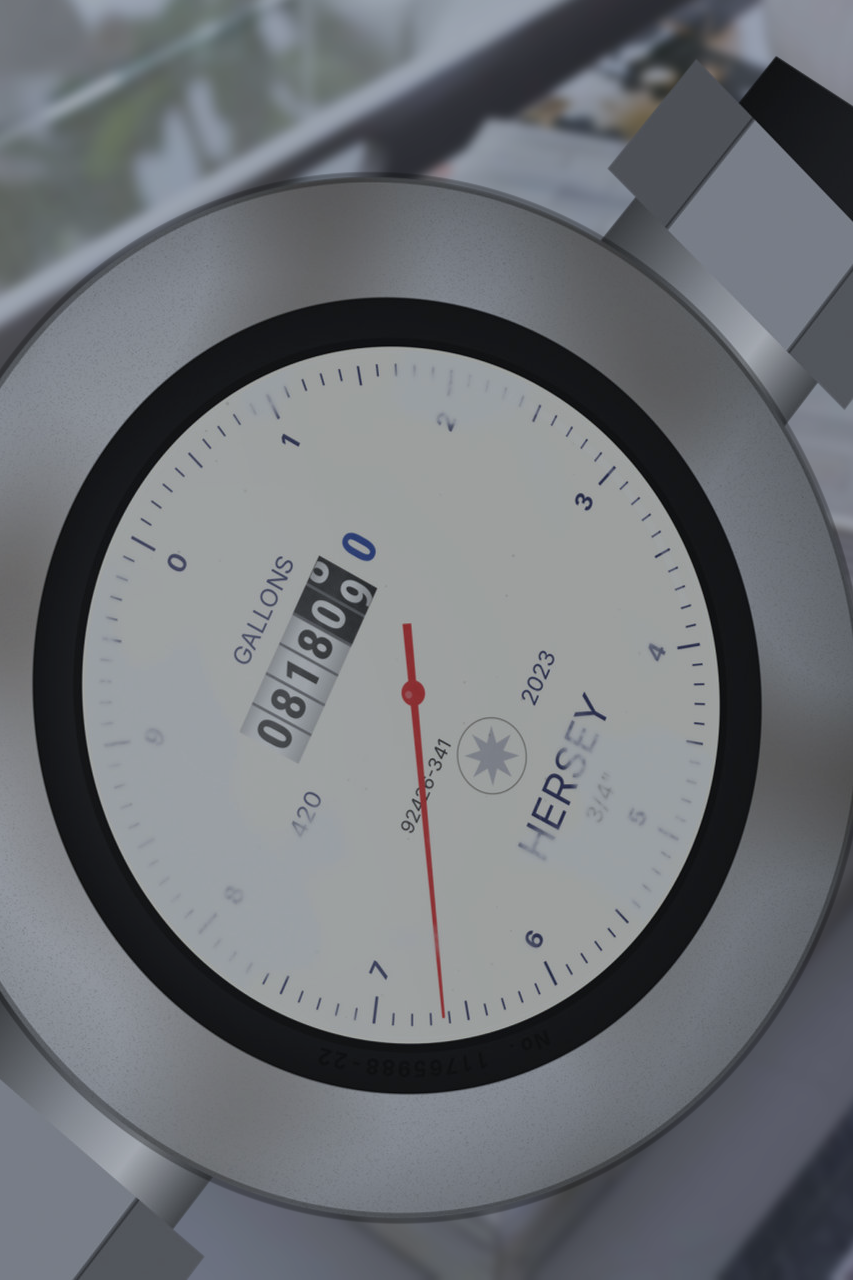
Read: 818086.6; gal
